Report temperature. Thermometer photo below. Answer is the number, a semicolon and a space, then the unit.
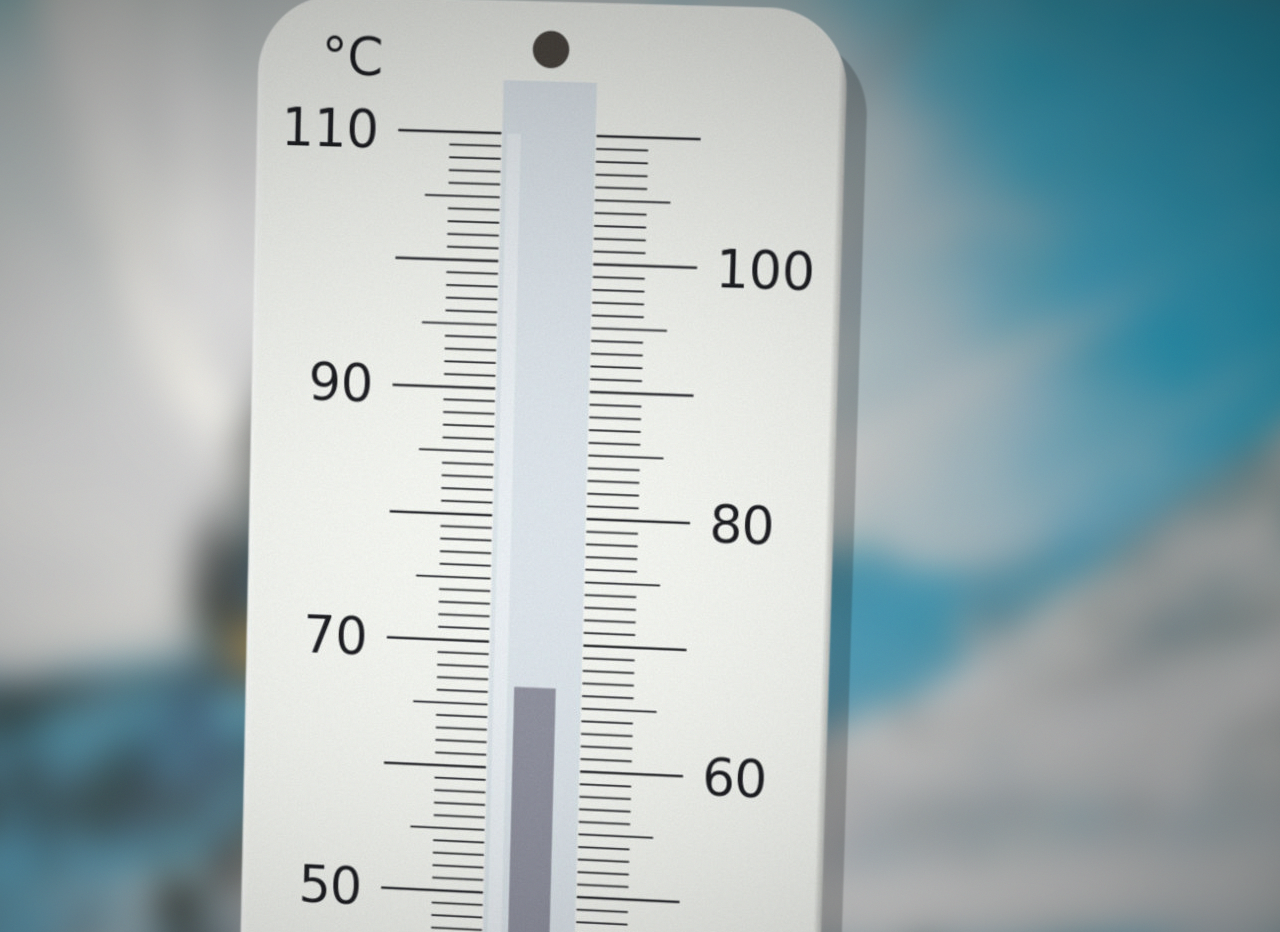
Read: 66.5; °C
